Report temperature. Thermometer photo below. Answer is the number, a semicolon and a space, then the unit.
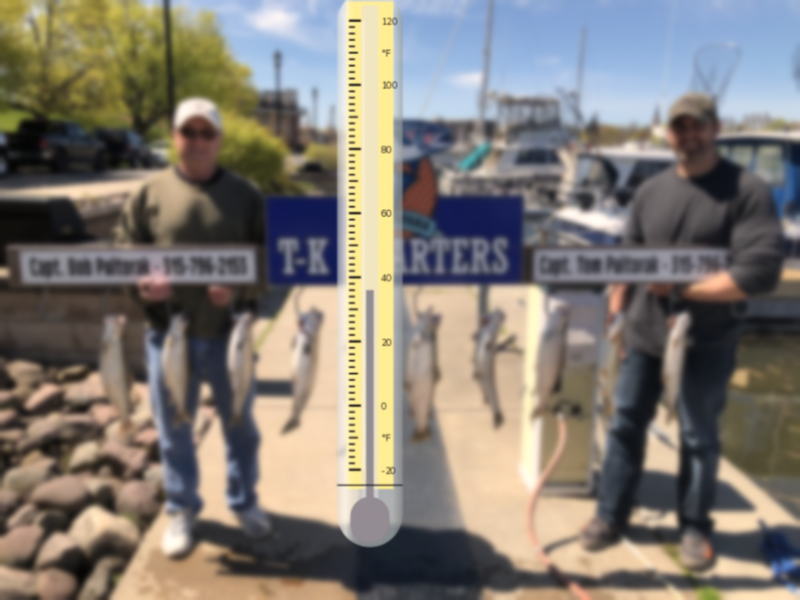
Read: 36; °F
